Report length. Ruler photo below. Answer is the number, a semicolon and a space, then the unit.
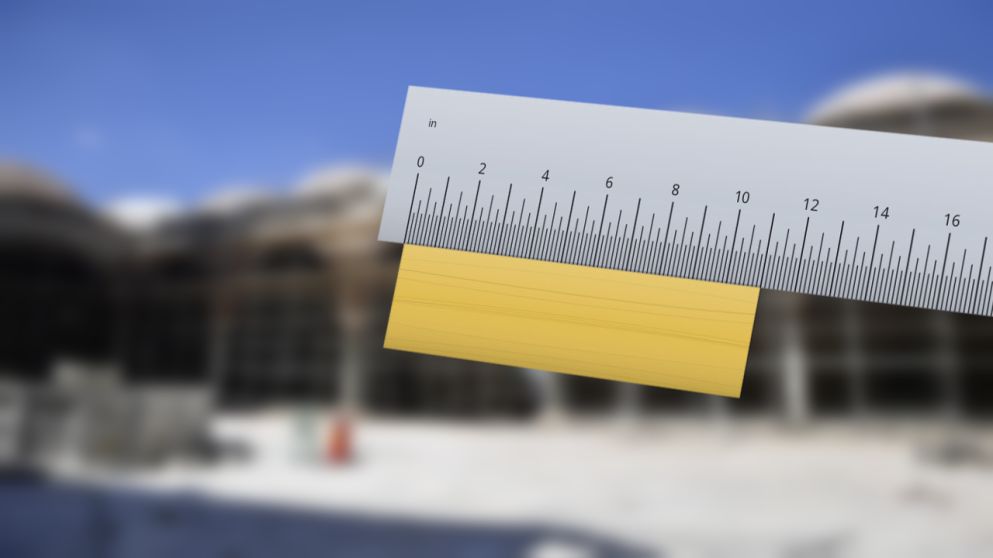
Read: 11; in
